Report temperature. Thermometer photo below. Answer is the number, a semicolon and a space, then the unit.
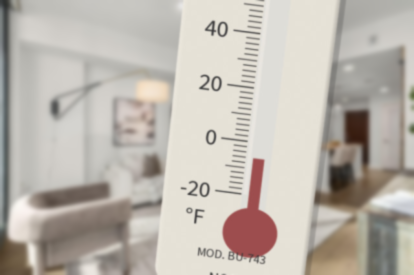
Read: -6; °F
